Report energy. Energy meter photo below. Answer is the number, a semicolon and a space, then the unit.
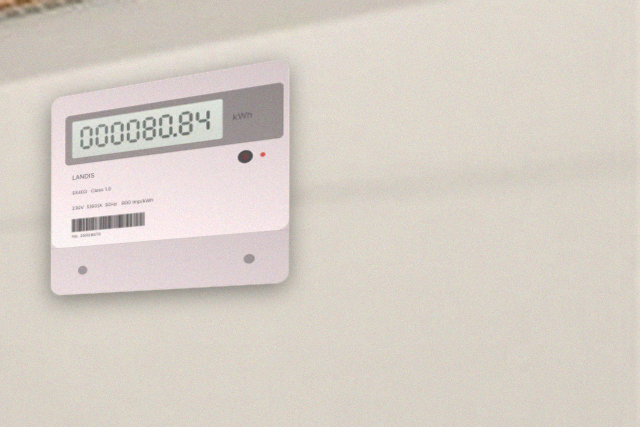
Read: 80.84; kWh
